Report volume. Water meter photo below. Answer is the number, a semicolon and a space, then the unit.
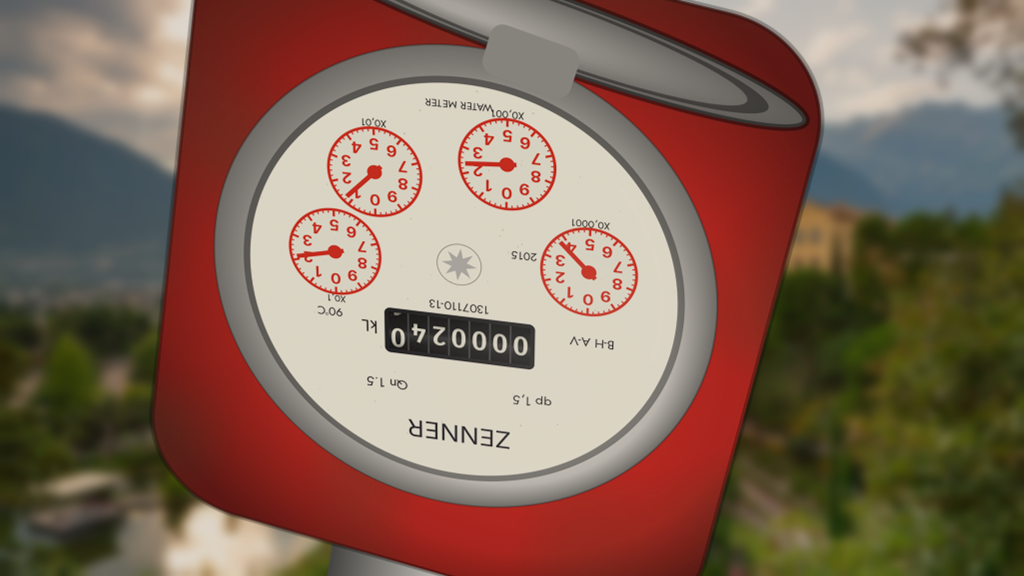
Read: 240.2123; kL
